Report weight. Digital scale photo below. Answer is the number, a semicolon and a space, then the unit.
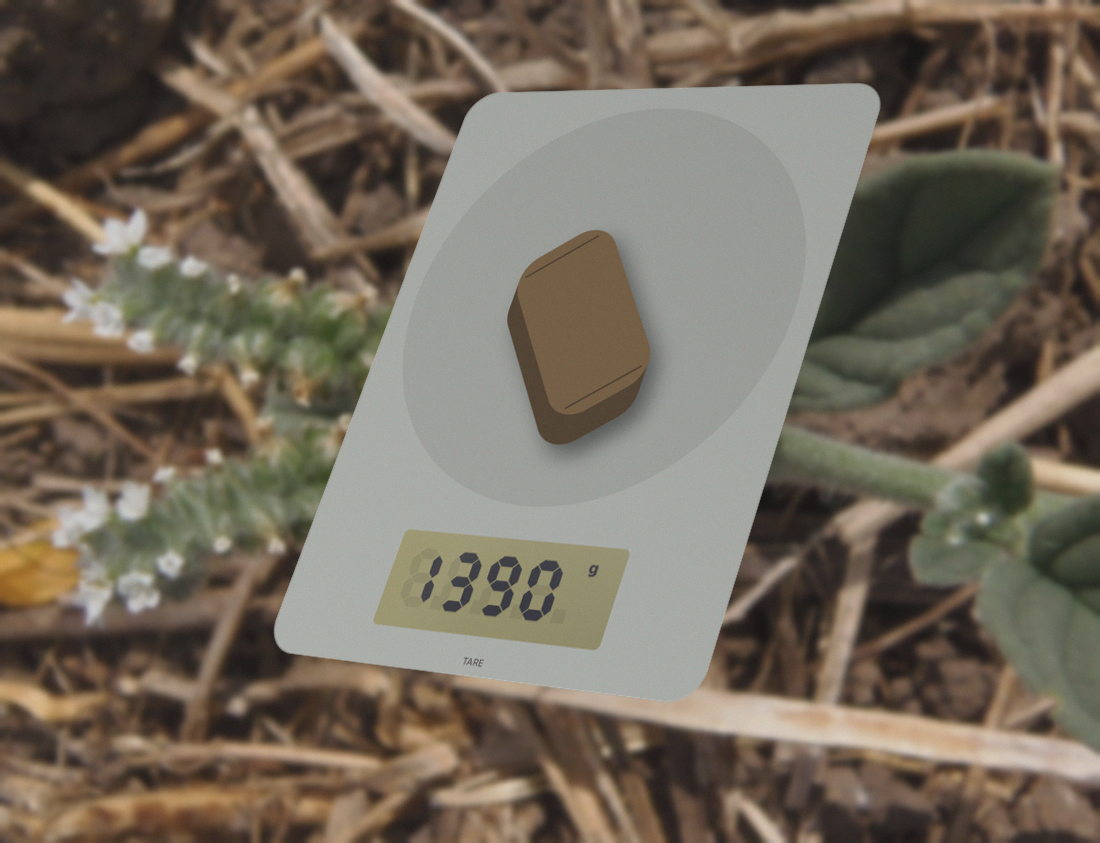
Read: 1390; g
